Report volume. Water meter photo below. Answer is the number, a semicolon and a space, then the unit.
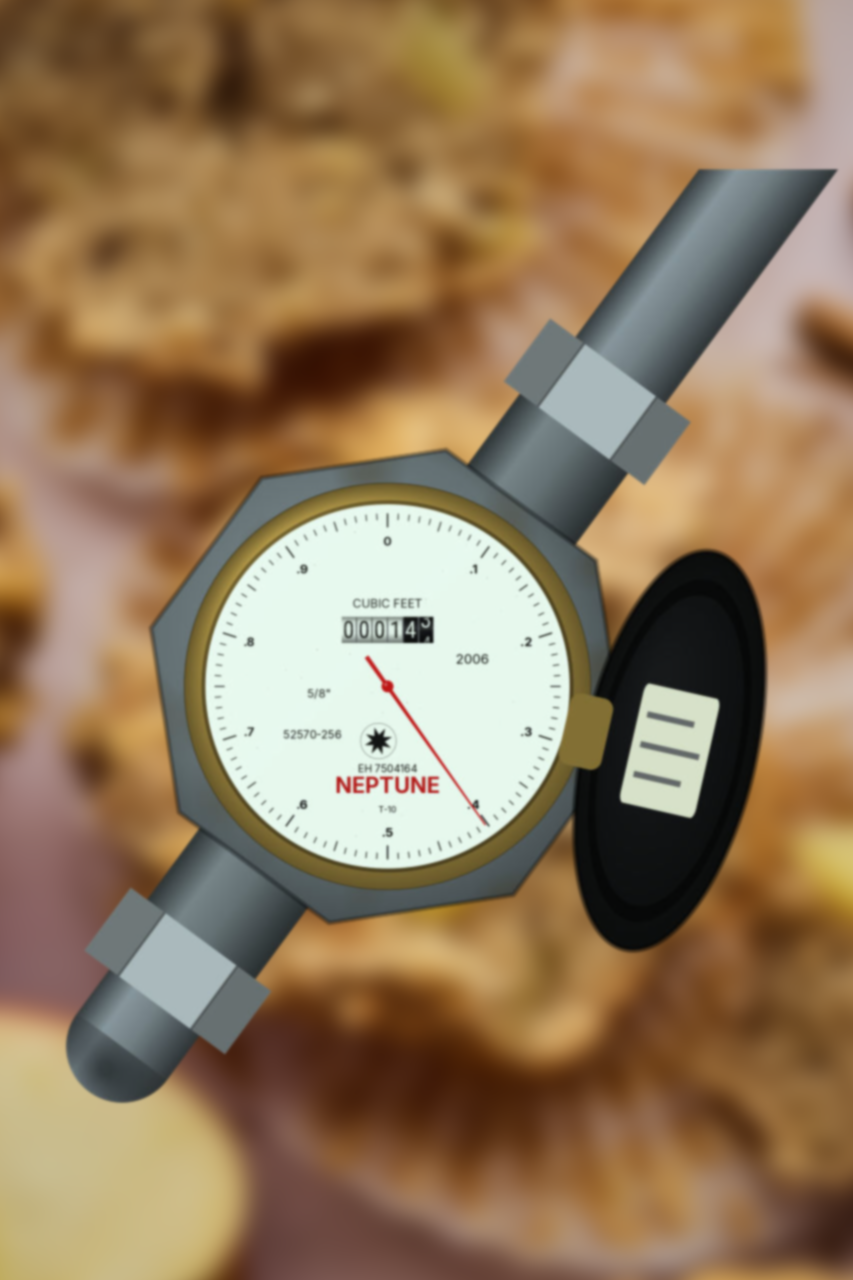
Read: 143.40; ft³
